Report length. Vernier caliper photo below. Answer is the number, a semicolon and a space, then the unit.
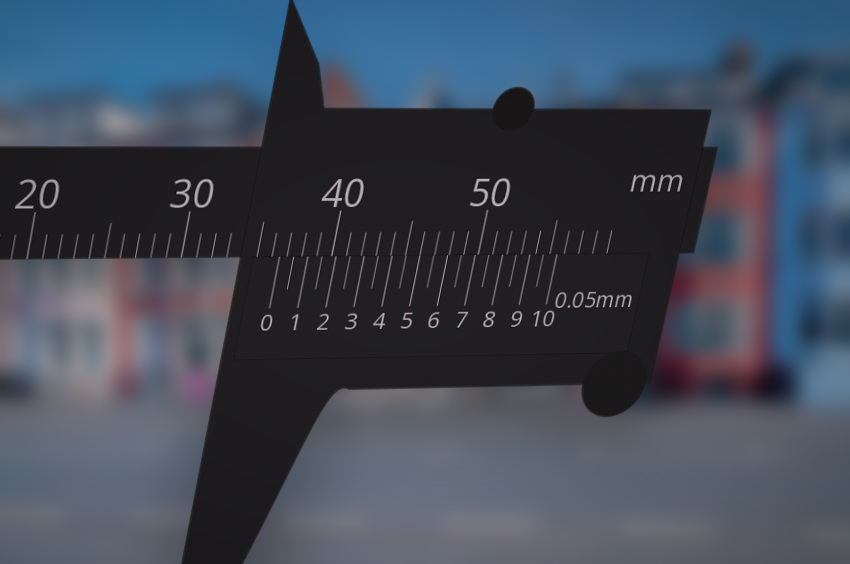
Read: 36.5; mm
